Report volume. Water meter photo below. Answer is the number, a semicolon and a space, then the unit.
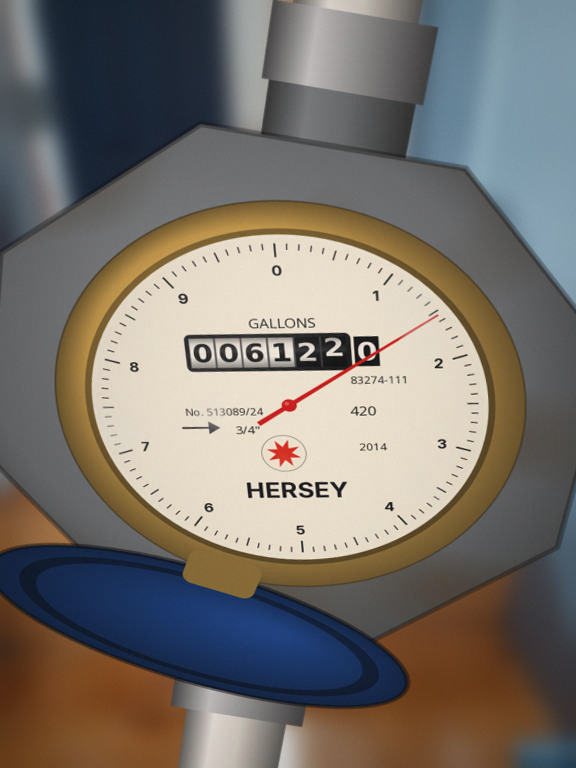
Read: 61221.5; gal
